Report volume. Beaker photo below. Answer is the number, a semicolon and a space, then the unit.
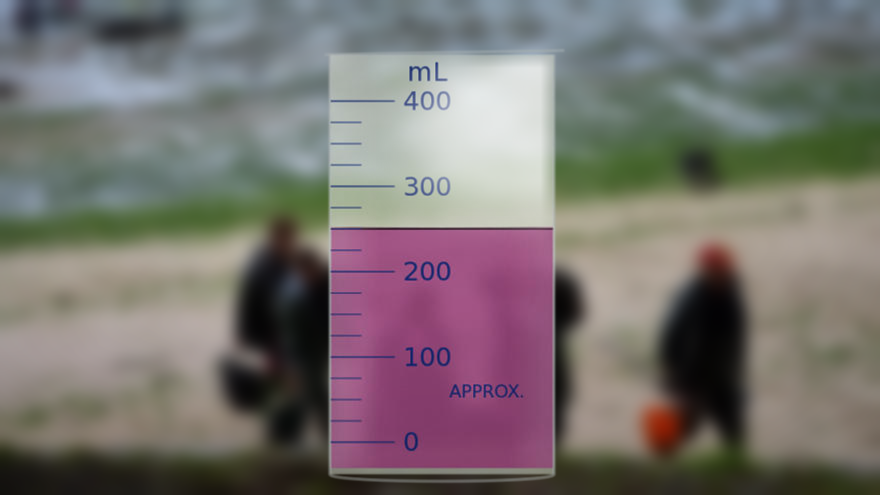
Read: 250; mL
